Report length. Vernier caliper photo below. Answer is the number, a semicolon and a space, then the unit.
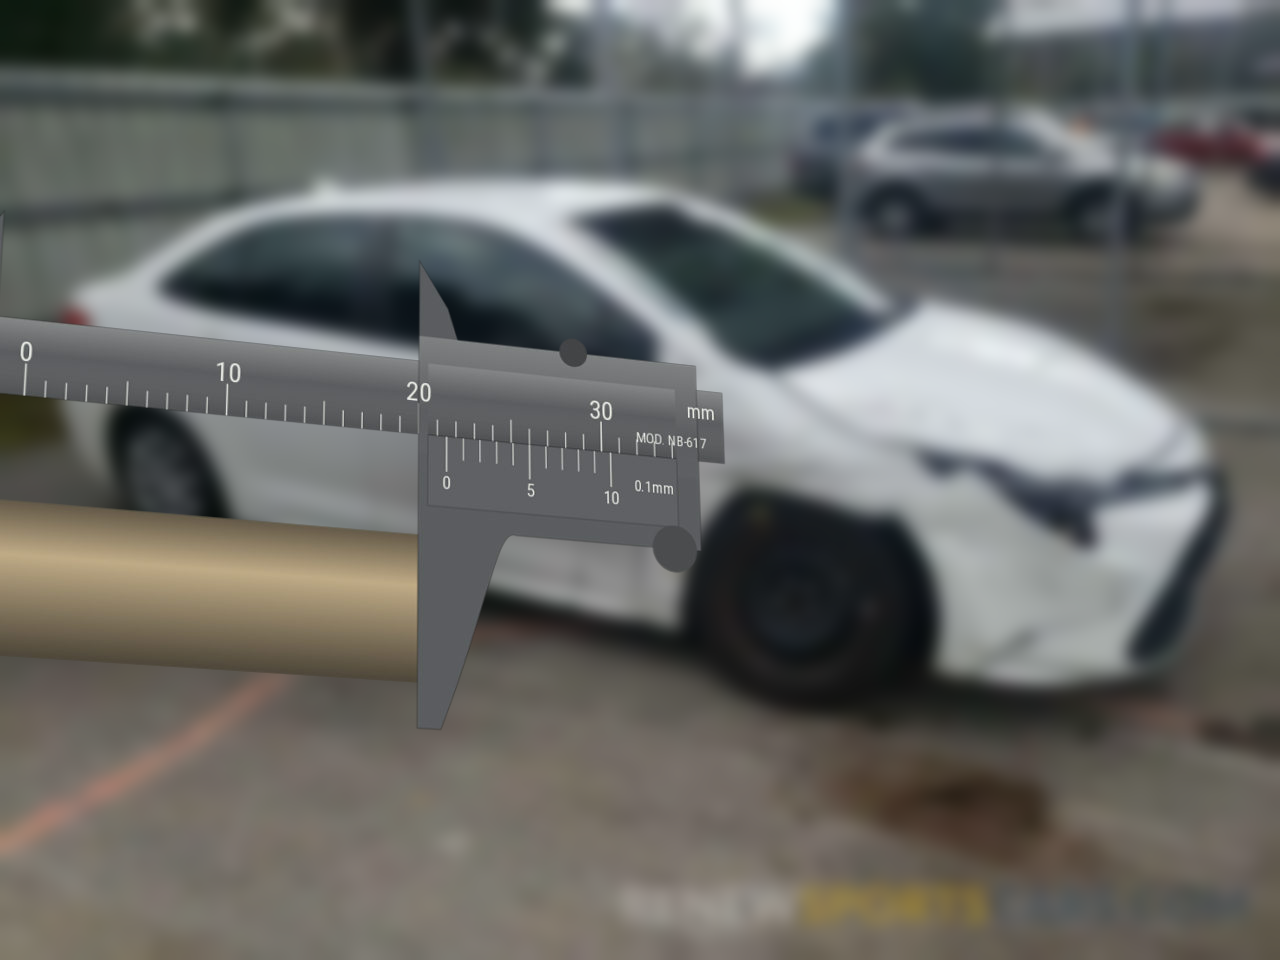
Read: 21.5; mm
